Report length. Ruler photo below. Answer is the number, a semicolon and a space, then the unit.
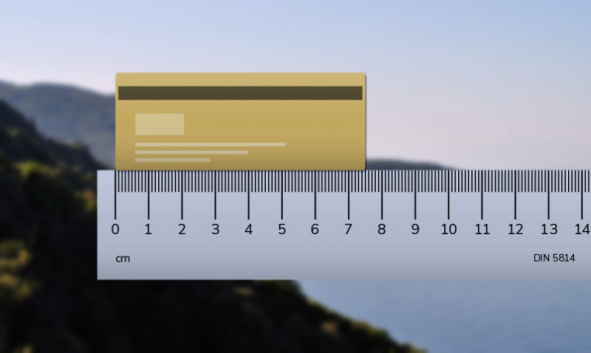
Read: 7.5; cm
